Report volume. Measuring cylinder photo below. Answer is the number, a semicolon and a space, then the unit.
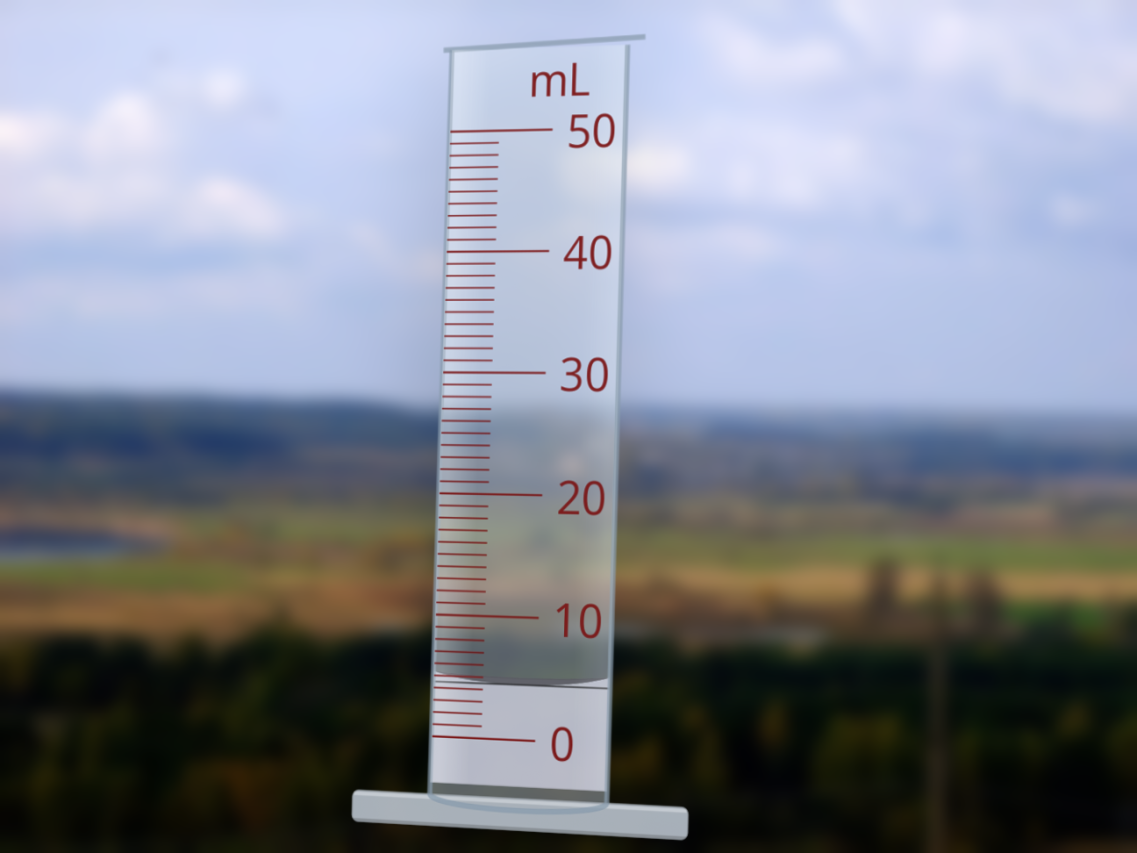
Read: 4.5; mL
